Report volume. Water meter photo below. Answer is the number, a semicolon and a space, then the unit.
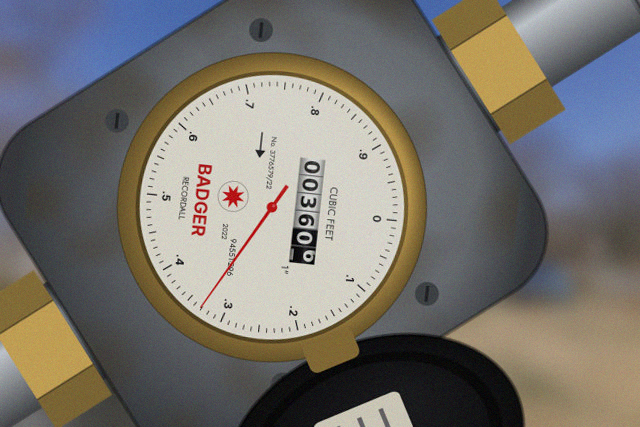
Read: 3606.33; ft³
